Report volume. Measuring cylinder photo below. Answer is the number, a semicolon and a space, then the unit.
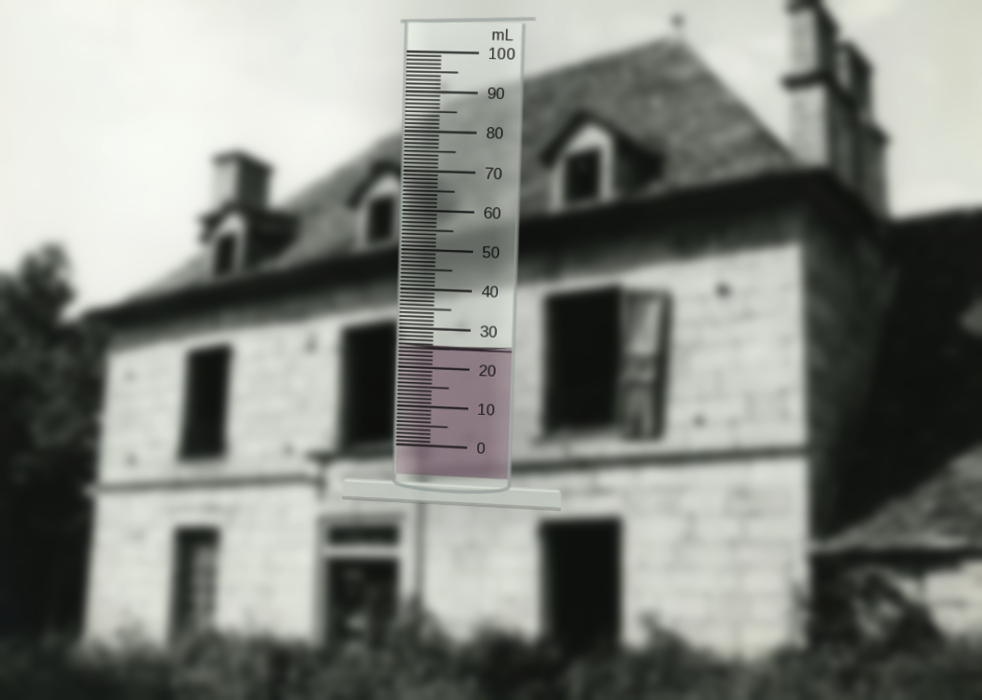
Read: 25; mL
